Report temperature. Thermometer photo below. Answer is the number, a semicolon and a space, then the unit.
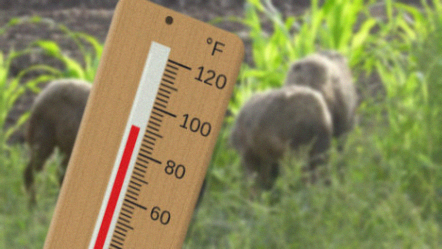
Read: 90; °F
